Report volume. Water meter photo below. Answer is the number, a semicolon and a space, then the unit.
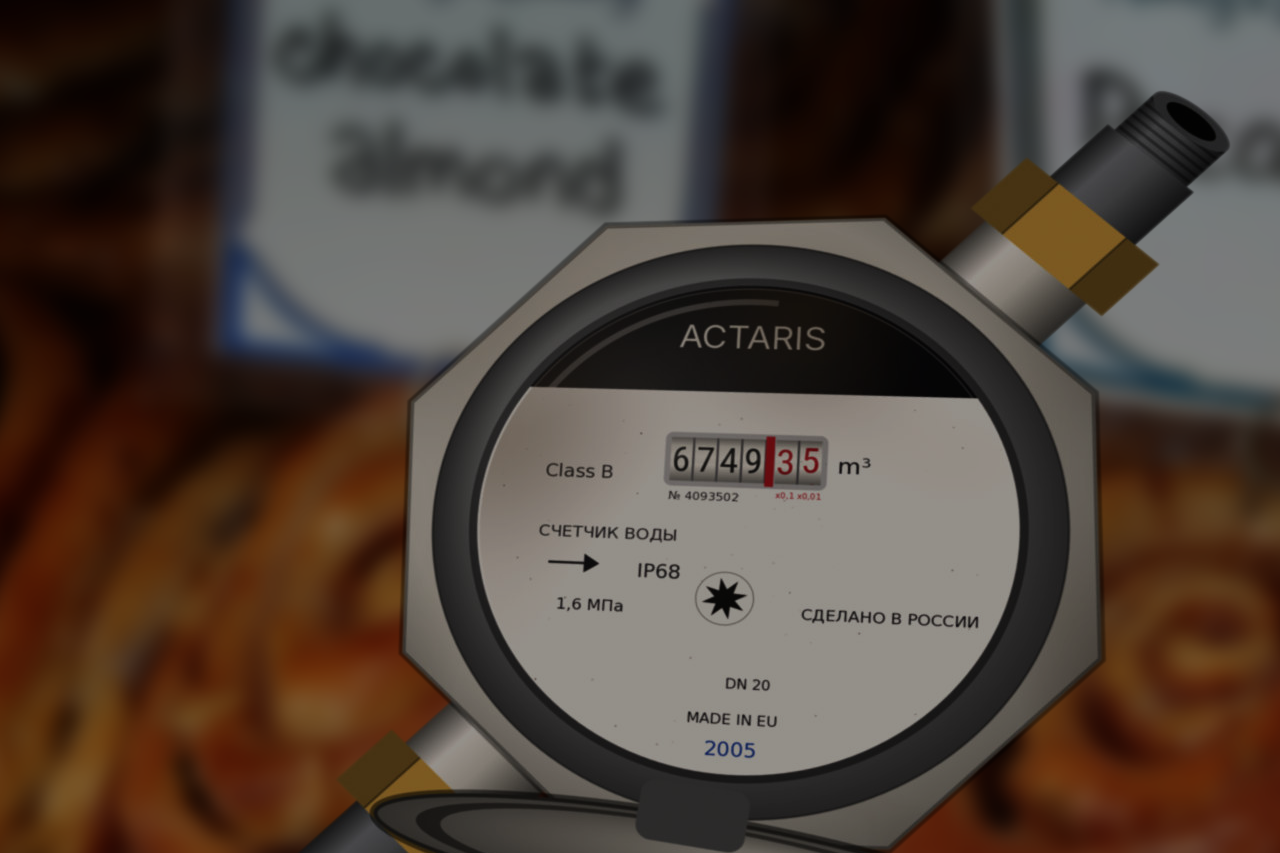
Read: 6749.35; m³
